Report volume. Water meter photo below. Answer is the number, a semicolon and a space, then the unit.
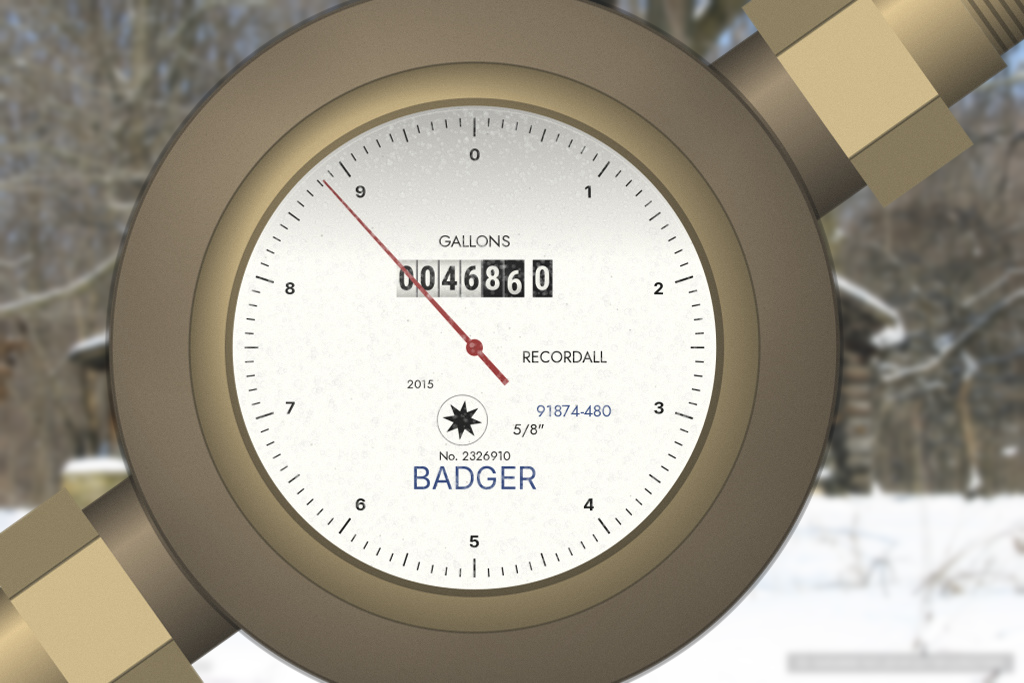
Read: 46858.8; gal
